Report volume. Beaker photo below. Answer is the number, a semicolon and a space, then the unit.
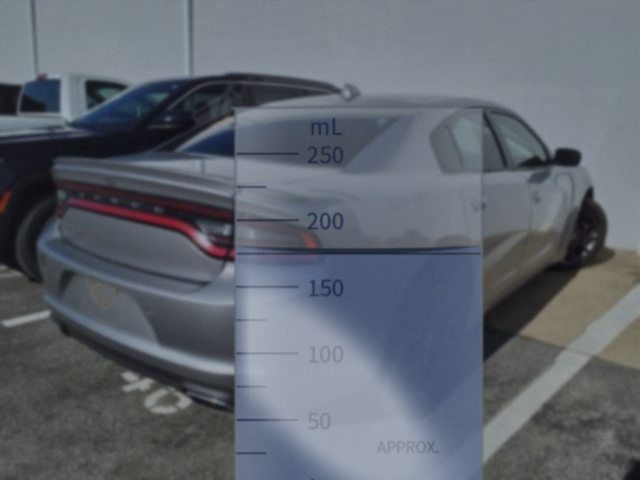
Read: 175; mL
